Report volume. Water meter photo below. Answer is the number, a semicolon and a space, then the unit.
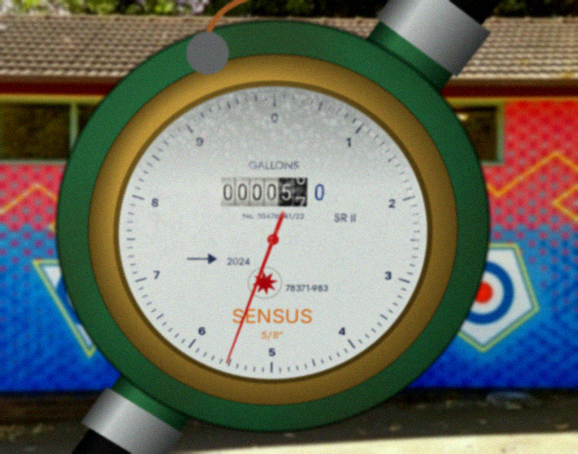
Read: 565.5; gal
